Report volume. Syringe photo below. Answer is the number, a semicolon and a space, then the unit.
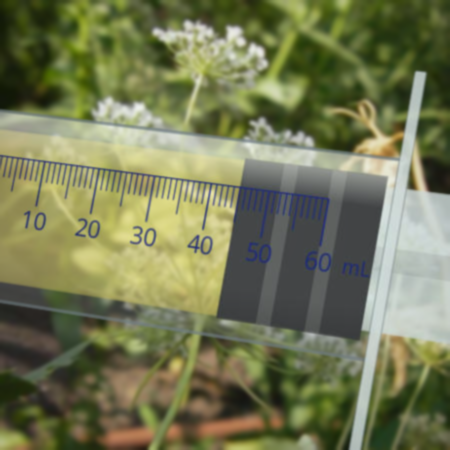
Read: 45; mL
